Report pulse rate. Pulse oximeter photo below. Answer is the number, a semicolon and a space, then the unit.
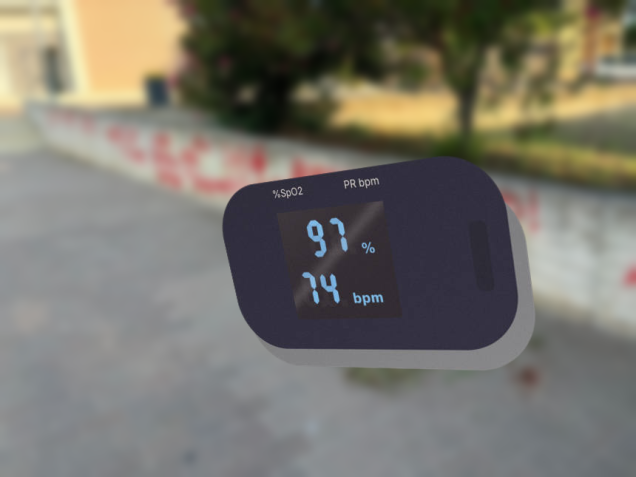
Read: 74; bpm
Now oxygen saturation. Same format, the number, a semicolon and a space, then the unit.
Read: 97; %
